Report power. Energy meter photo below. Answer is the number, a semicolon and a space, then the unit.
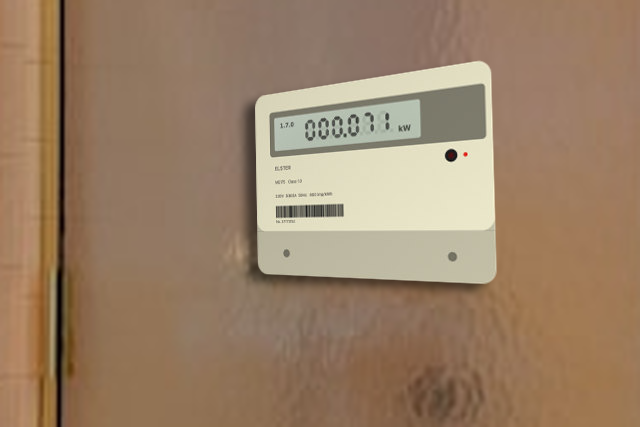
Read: 0.071; kW
